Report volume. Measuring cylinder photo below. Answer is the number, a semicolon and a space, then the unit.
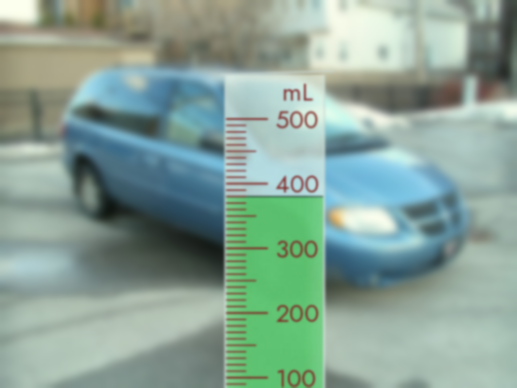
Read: 380; mL
